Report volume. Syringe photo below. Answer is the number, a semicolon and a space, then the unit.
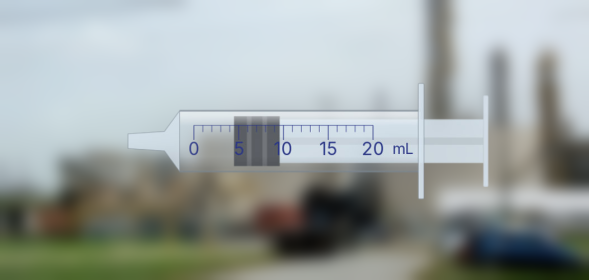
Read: 4.5; mL
